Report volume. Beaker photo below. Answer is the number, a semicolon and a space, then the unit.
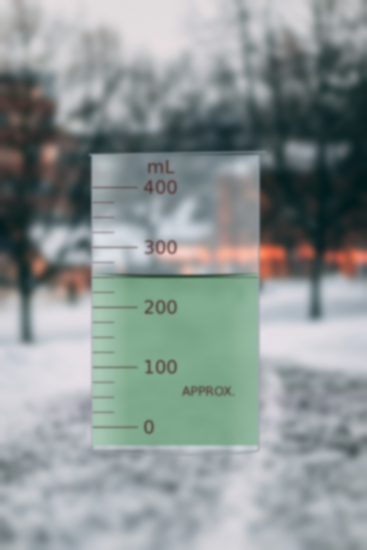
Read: 250; mL
